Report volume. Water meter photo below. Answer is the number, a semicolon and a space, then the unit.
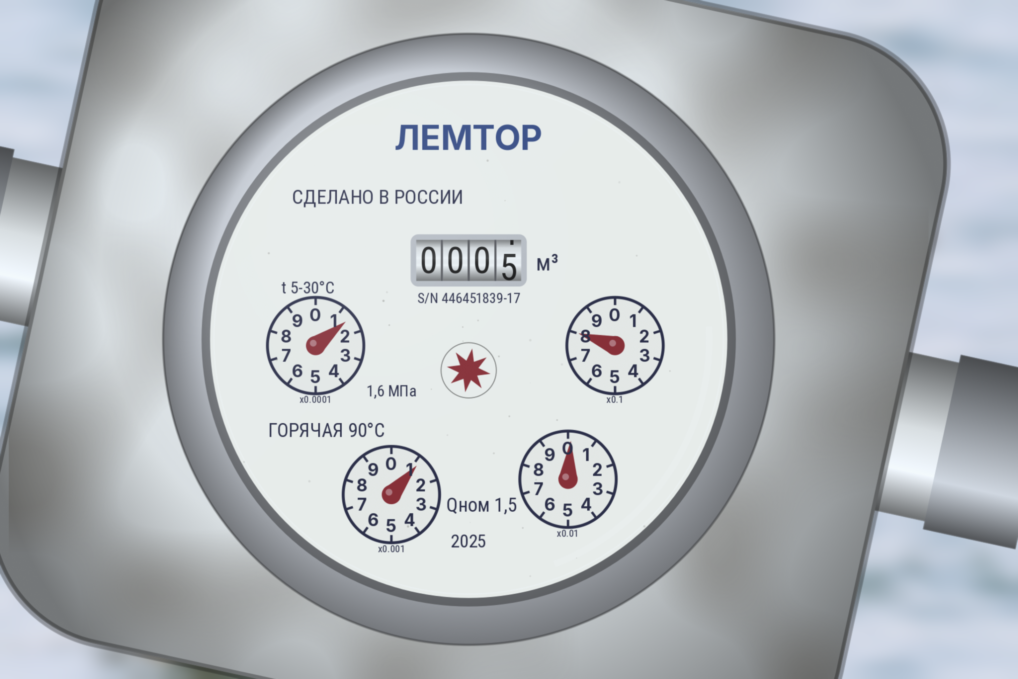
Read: 4.8011; m³
